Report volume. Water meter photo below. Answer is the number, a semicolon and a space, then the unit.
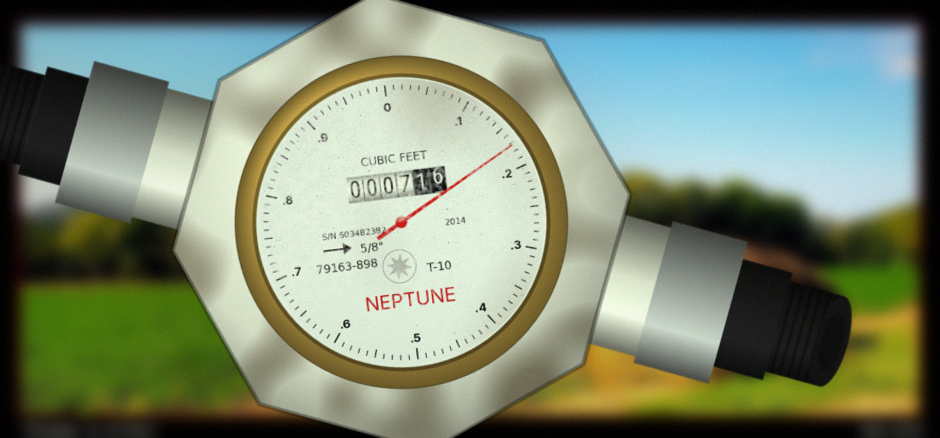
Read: 716.17; ft³
